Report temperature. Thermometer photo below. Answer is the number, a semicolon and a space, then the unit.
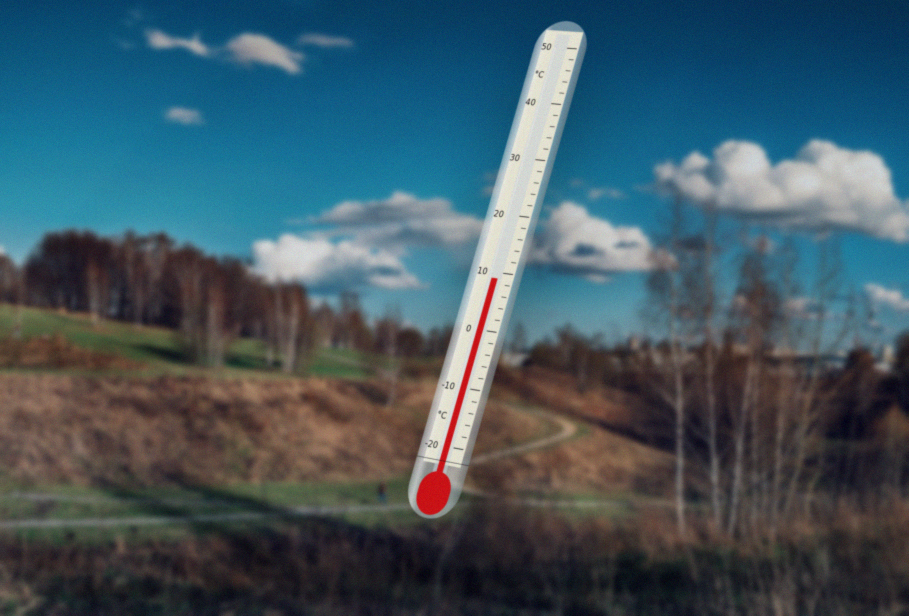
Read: 9; °C
